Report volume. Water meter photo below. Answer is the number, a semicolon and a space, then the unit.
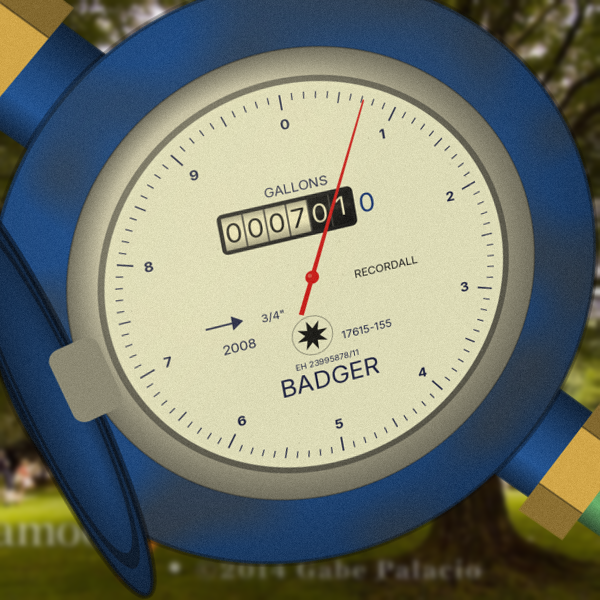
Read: 7010.7; gal
